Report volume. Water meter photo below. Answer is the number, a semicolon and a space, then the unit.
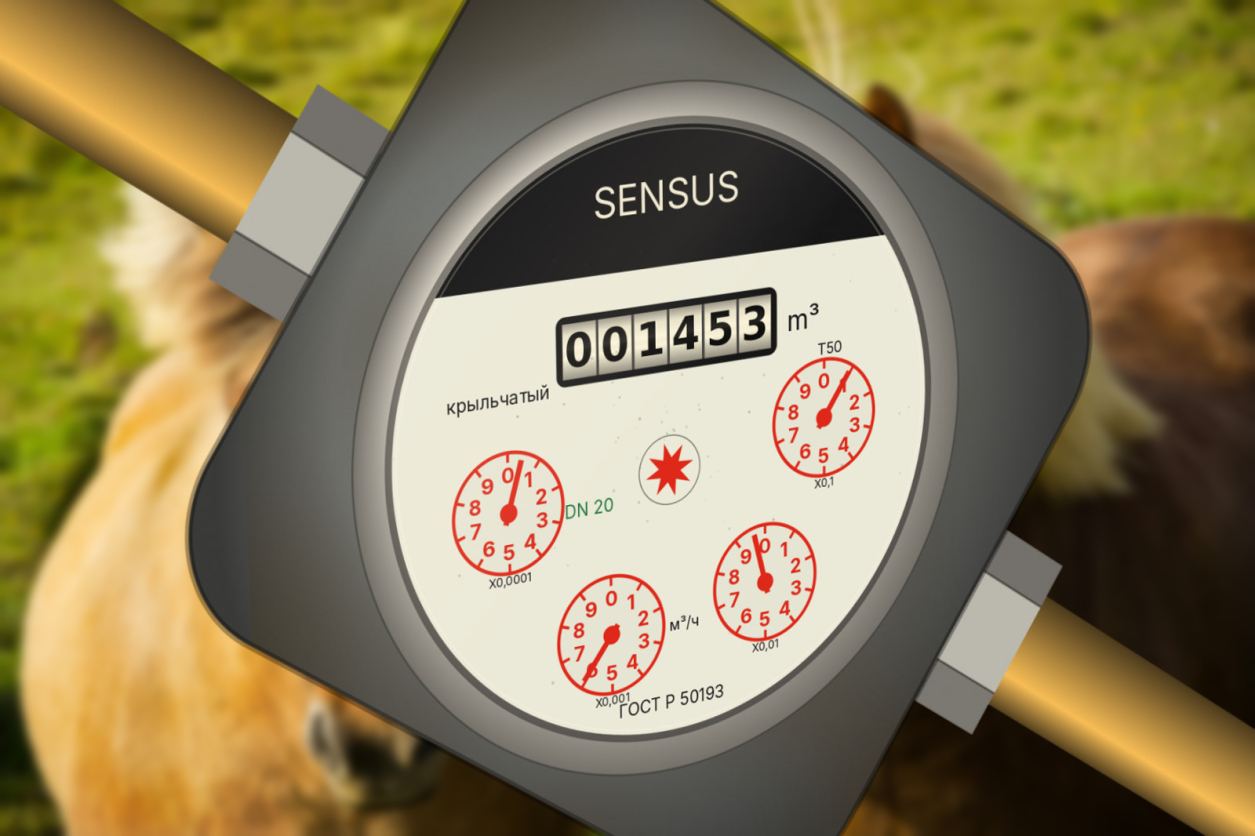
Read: 1453.0960; m³
